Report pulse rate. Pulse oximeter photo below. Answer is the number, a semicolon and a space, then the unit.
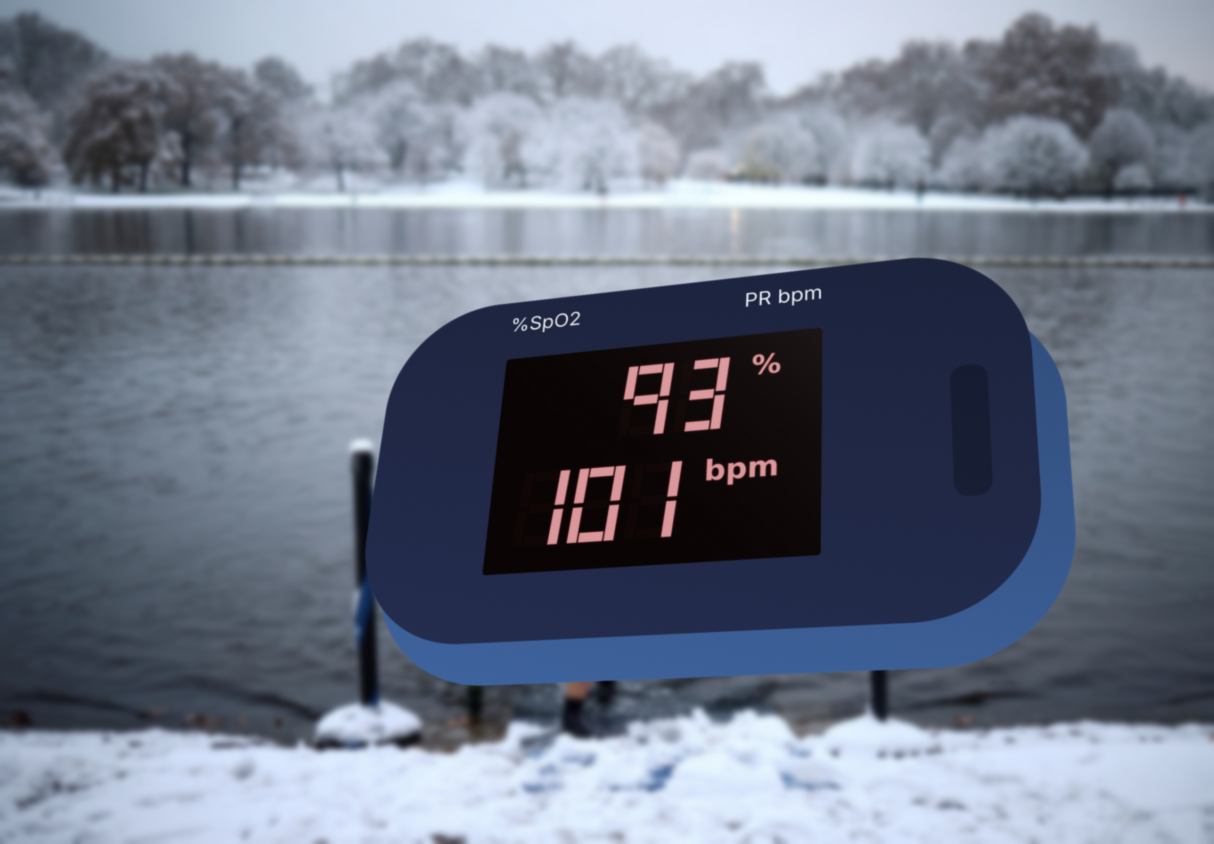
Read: 101; bpm
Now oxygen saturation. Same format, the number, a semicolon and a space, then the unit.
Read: 93; %
